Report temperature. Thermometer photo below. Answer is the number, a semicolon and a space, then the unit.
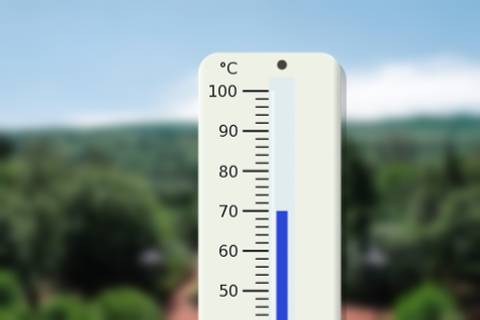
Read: 70; °C
